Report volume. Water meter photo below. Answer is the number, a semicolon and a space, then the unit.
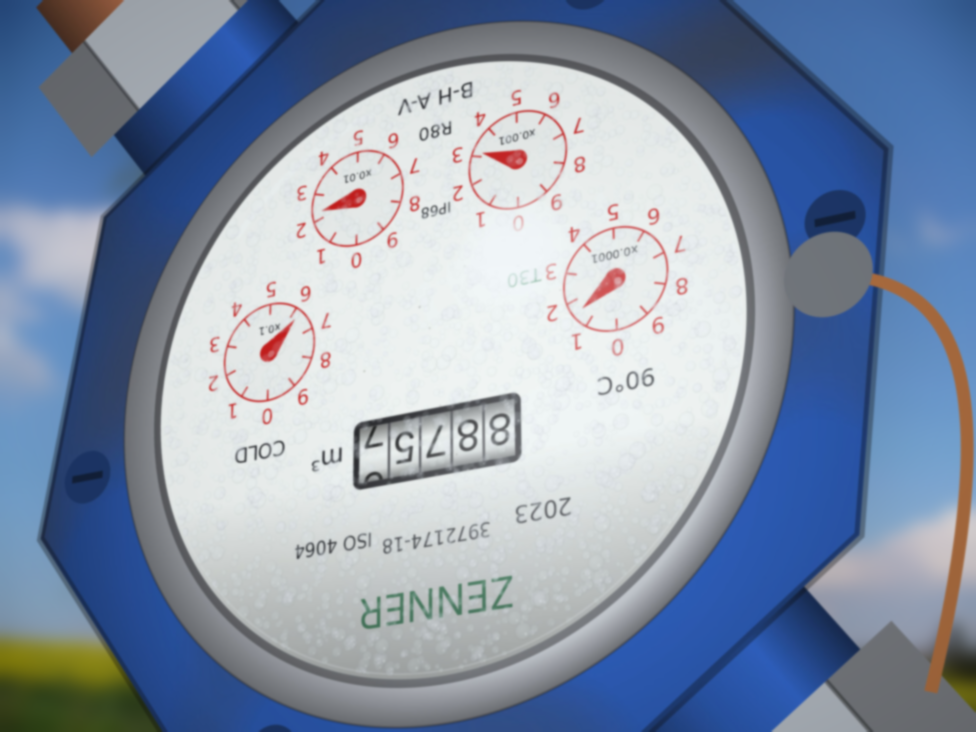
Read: 88756.6231; m³
